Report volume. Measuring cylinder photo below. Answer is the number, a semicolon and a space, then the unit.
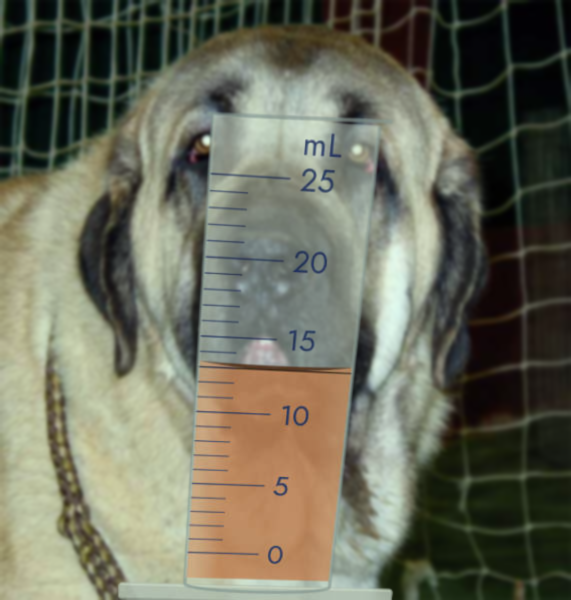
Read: 13; mL
